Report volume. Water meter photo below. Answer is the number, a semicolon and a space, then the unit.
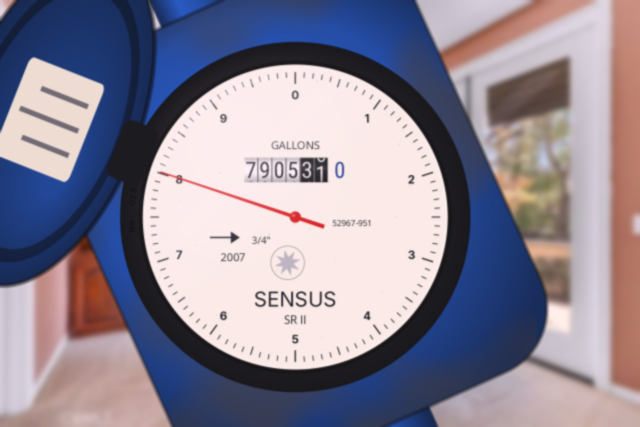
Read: 7905308.0; gal
